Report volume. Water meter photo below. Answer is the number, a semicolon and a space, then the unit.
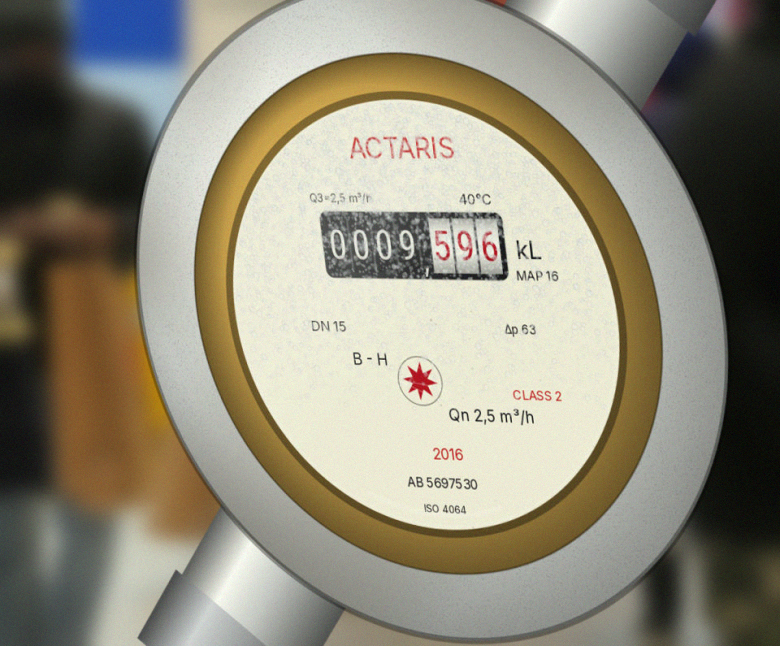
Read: 9.596; kL
